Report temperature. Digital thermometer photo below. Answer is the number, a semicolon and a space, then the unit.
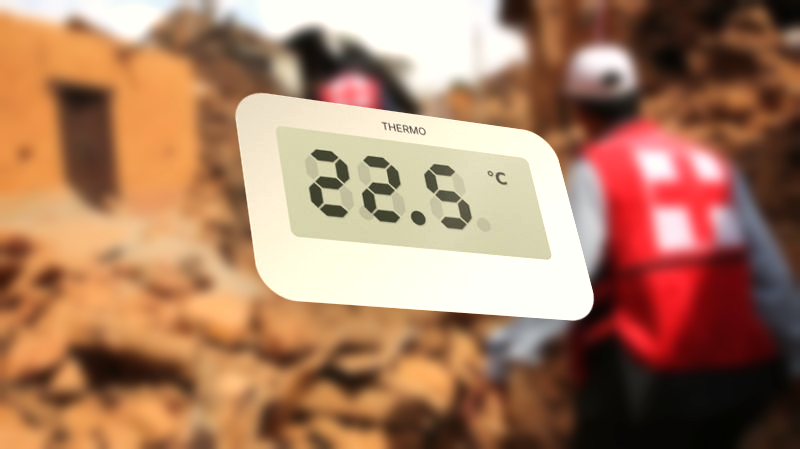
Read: 22.5; °C
